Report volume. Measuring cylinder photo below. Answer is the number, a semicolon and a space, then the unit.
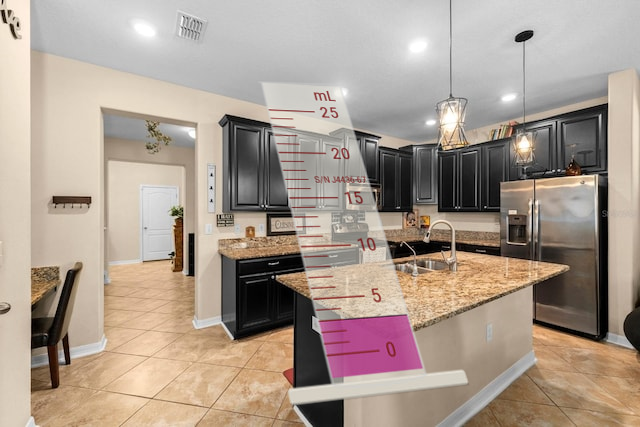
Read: 3; mL
